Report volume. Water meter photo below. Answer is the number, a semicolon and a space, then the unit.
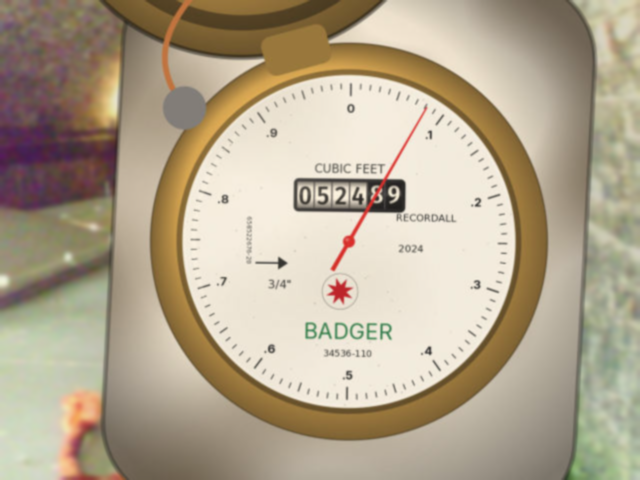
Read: 52489.08; ft³
